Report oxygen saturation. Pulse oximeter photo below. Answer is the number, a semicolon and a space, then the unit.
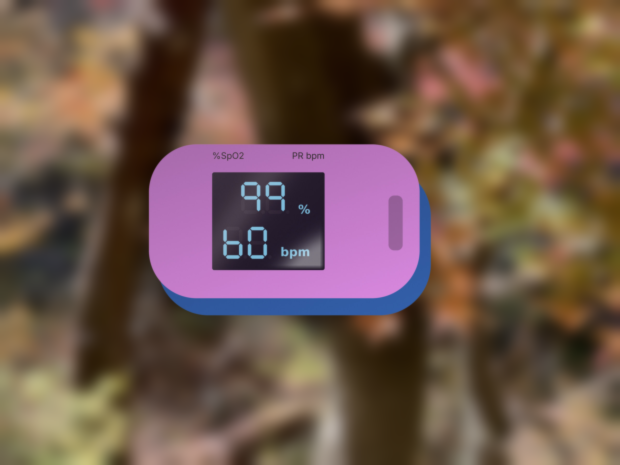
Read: 99; %
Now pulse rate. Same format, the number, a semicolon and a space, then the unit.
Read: 60; bpm
